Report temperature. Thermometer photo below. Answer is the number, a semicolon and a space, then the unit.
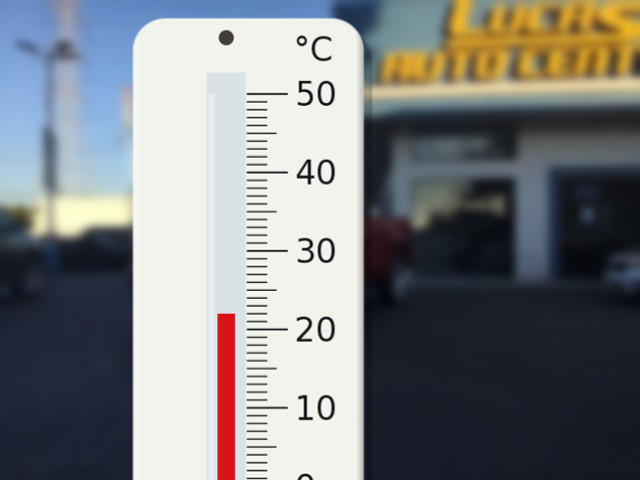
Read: 22; °C
